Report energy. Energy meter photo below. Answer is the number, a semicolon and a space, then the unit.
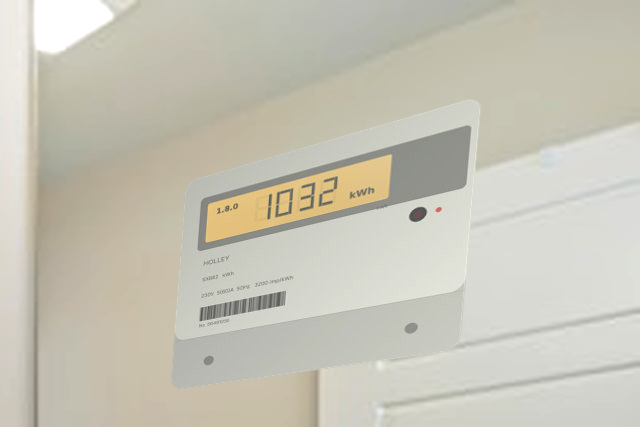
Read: 1032; kWh
